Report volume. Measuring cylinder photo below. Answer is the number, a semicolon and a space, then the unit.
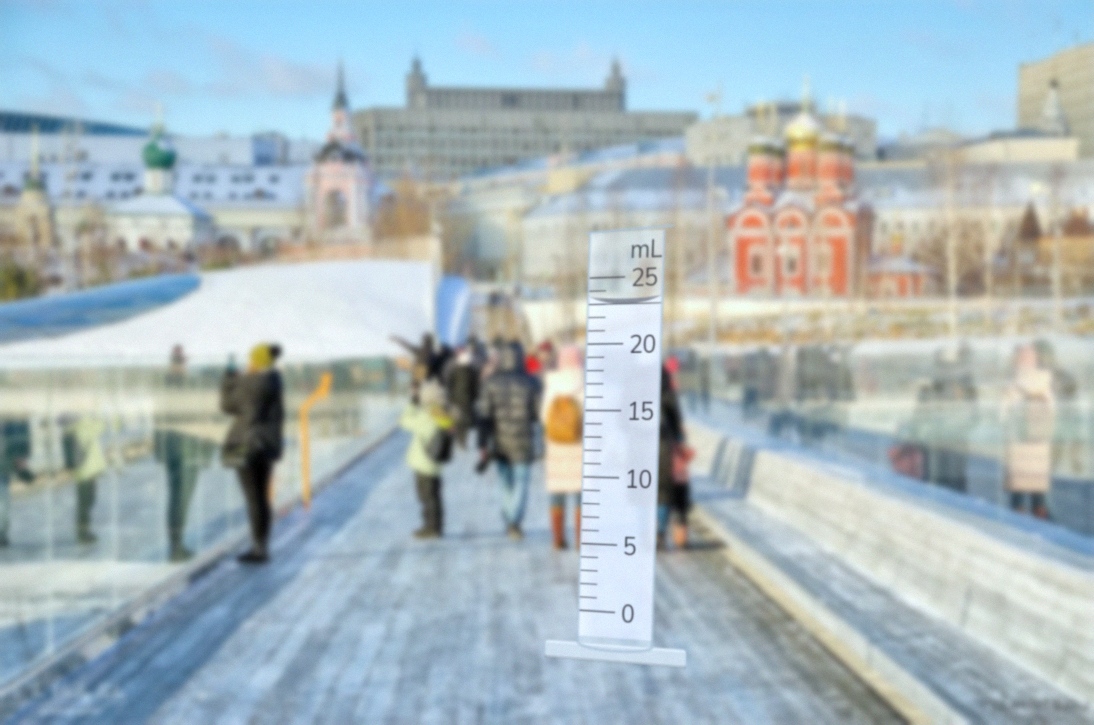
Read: 23; mL
